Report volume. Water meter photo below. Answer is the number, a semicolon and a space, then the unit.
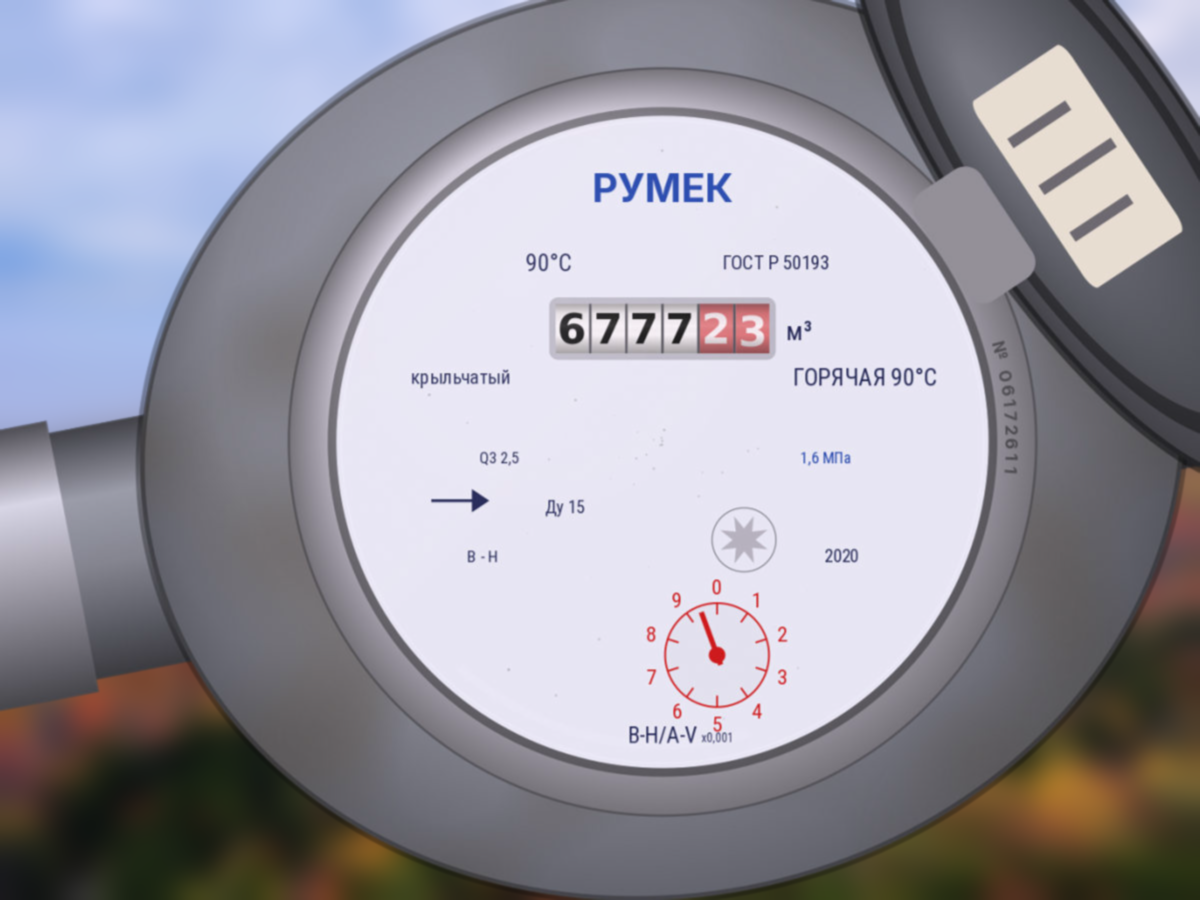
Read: 6777.229; m³
